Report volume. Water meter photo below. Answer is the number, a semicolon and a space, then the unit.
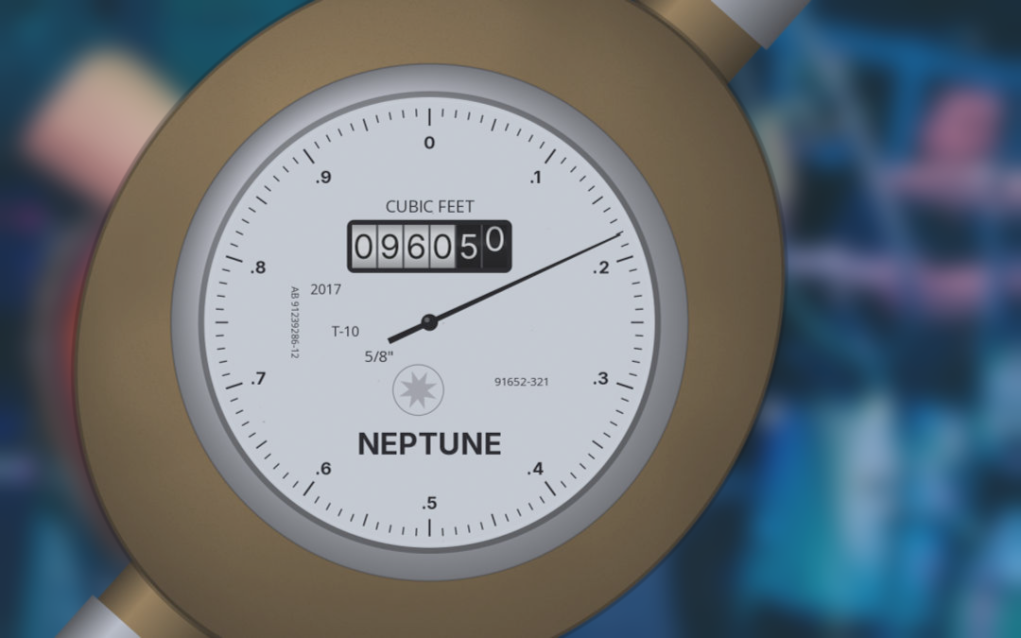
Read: 96050.18; ft³
